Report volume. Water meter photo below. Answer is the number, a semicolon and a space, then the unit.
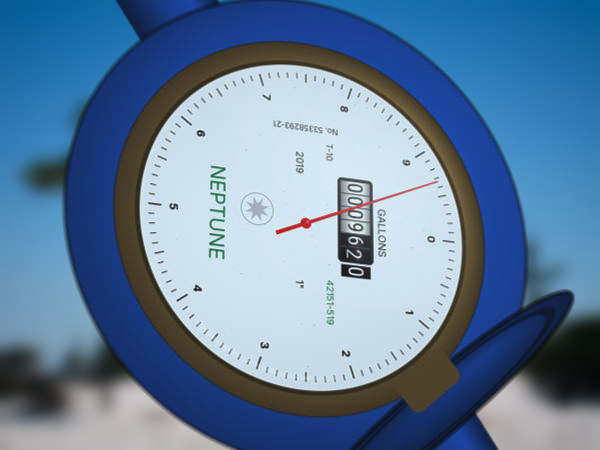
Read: 9619.3; gal
